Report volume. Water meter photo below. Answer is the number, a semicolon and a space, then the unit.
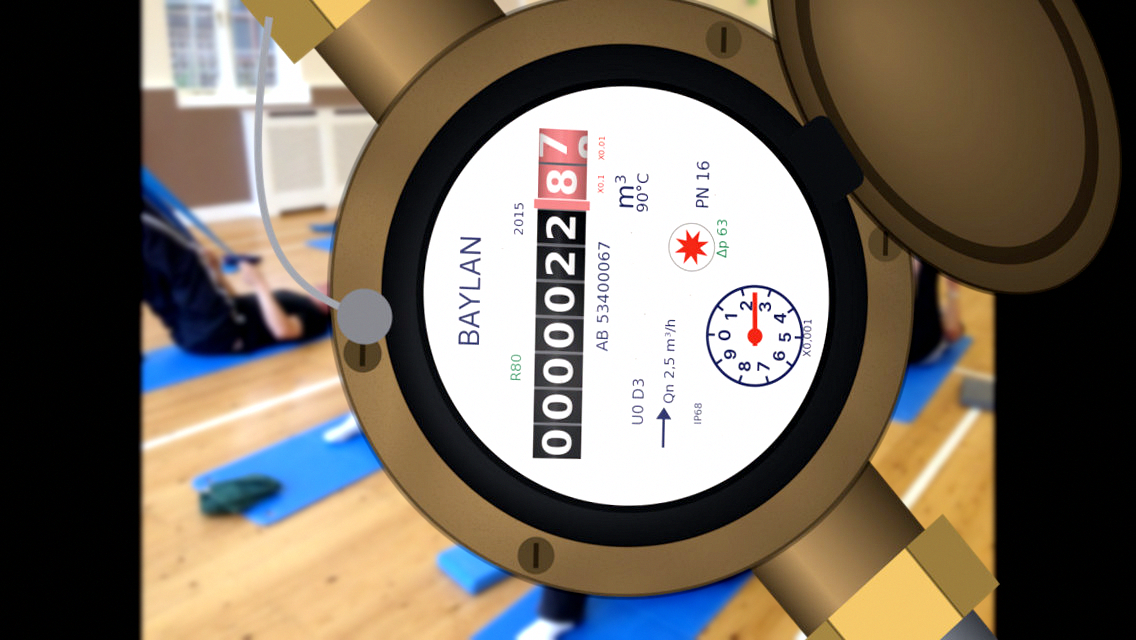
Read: 22.872; m³
